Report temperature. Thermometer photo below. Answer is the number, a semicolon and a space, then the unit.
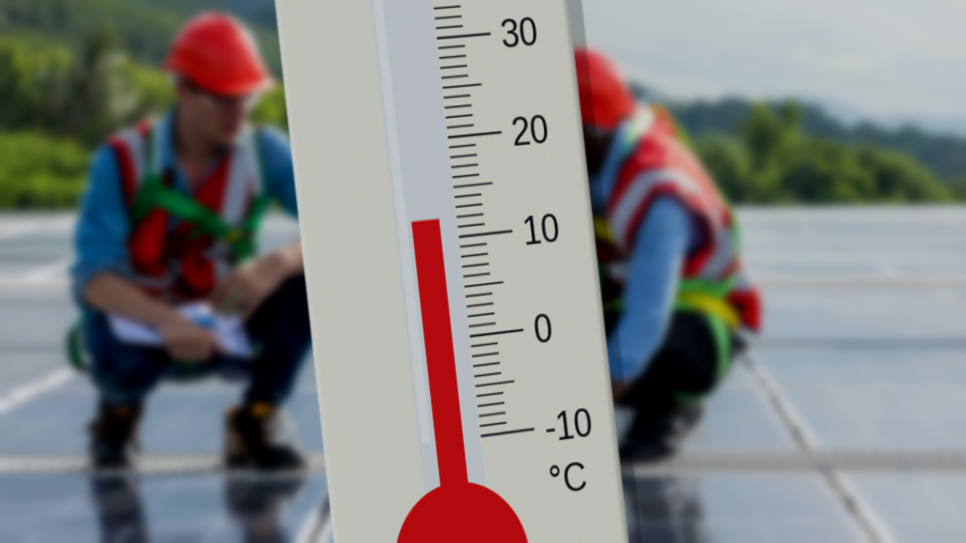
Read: 12; °C
